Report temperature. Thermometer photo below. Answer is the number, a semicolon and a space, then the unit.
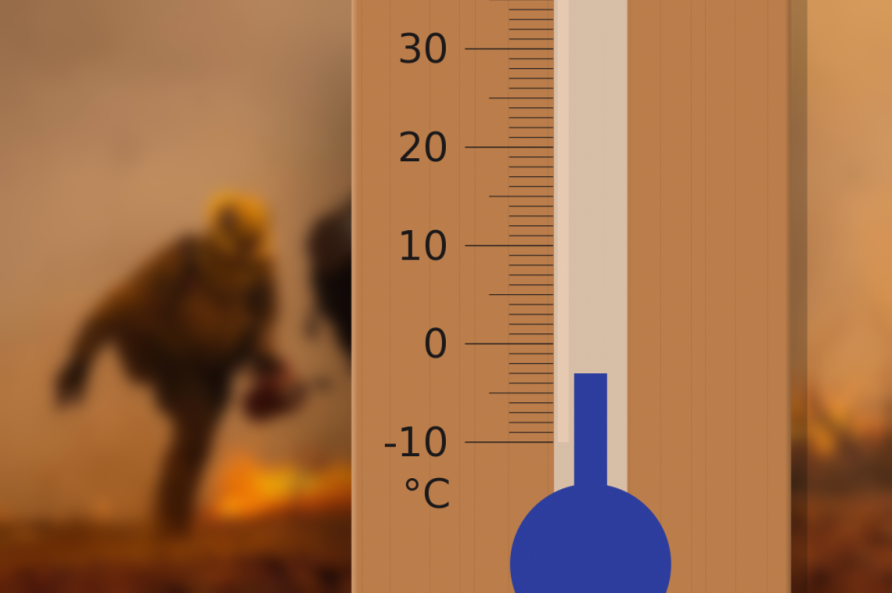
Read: -3; °C
